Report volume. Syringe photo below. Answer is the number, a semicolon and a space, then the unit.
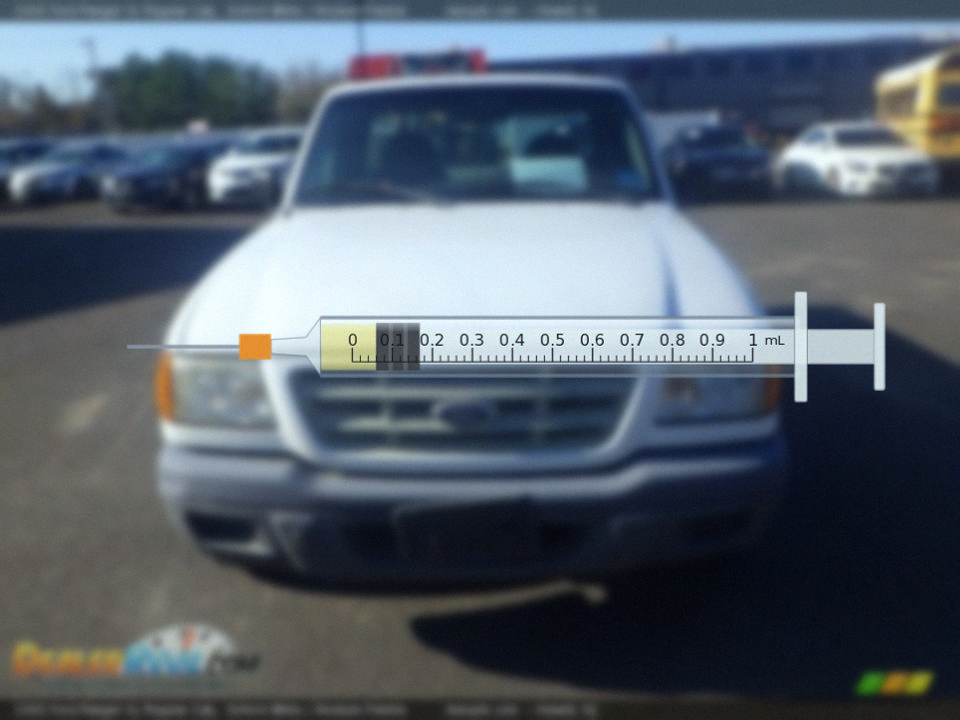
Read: 0.06; mL
